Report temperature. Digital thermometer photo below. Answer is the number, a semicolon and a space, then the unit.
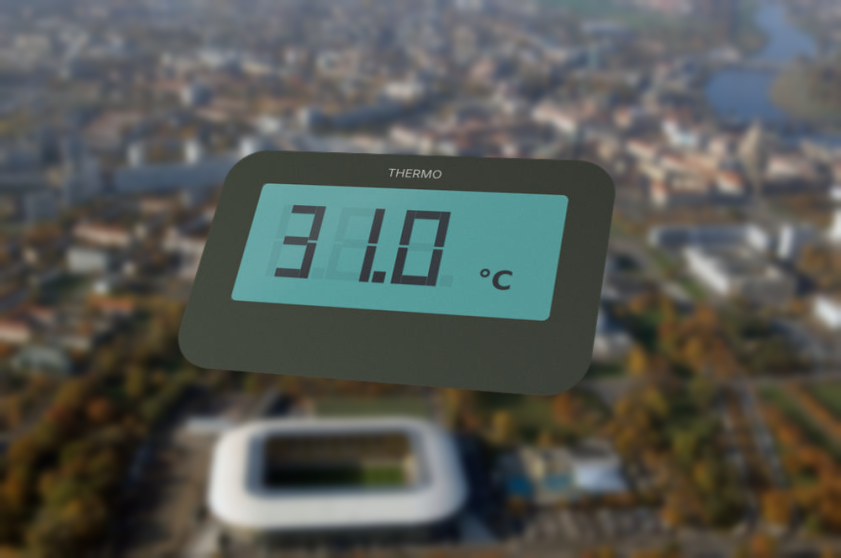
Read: 31.0; °C
